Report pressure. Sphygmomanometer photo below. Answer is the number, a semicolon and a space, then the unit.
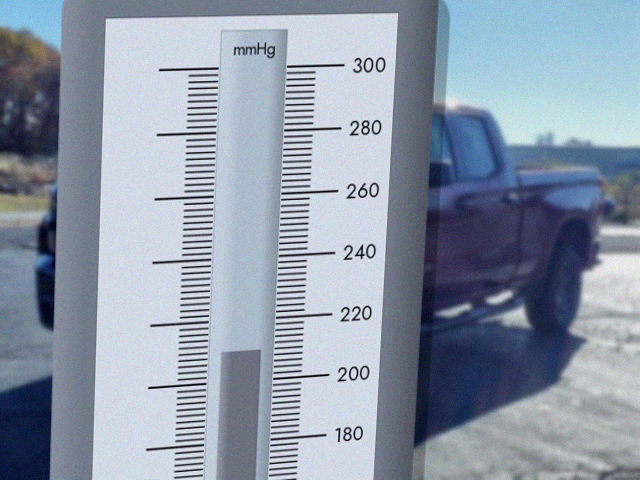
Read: 210; mmHg
